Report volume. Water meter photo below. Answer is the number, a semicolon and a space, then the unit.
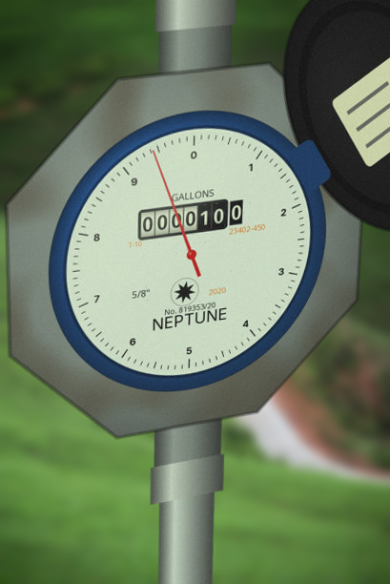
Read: 99.4; gal
